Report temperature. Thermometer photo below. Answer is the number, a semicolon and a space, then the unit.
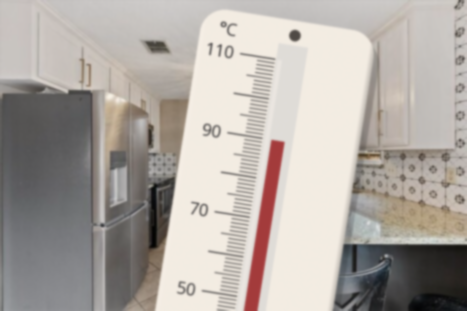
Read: 90; °C
